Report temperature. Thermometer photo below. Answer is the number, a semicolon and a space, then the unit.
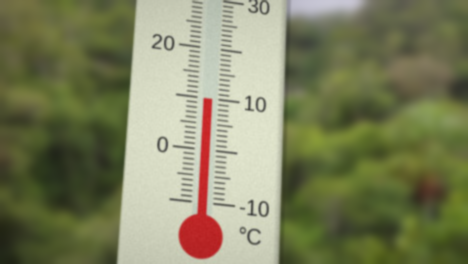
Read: 10; °C
